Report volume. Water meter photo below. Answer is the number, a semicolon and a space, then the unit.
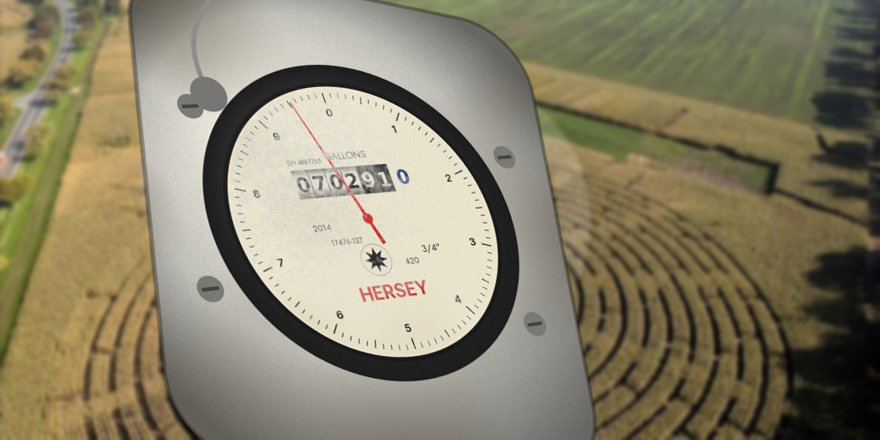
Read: 702909.5; gal
